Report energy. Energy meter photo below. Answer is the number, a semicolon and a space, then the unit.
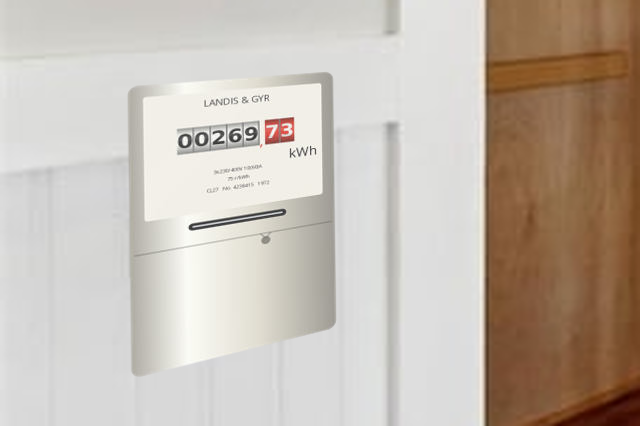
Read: 269.73; kWh
